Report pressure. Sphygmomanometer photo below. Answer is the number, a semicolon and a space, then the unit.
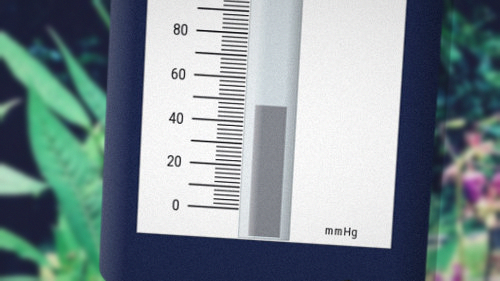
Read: 48; mmHg
